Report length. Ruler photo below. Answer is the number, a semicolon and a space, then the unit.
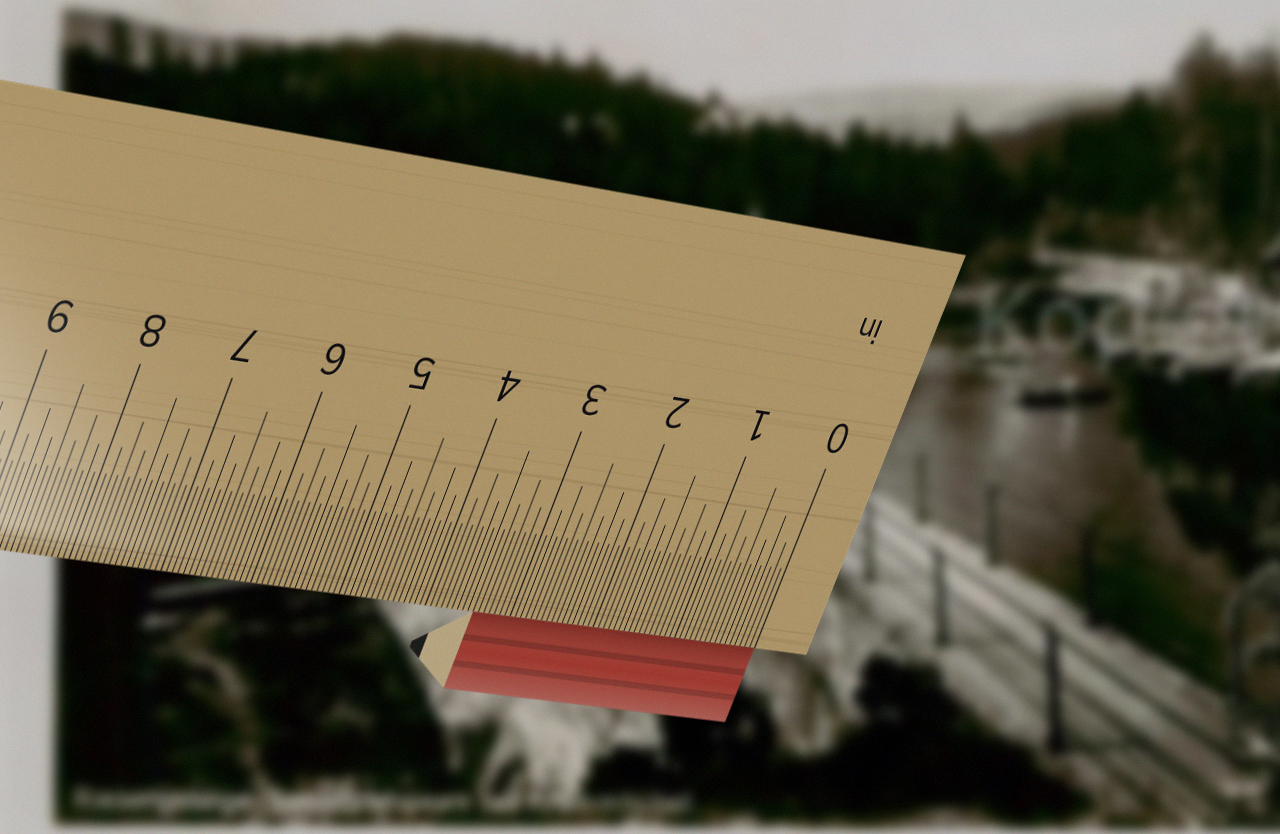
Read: 4; in
